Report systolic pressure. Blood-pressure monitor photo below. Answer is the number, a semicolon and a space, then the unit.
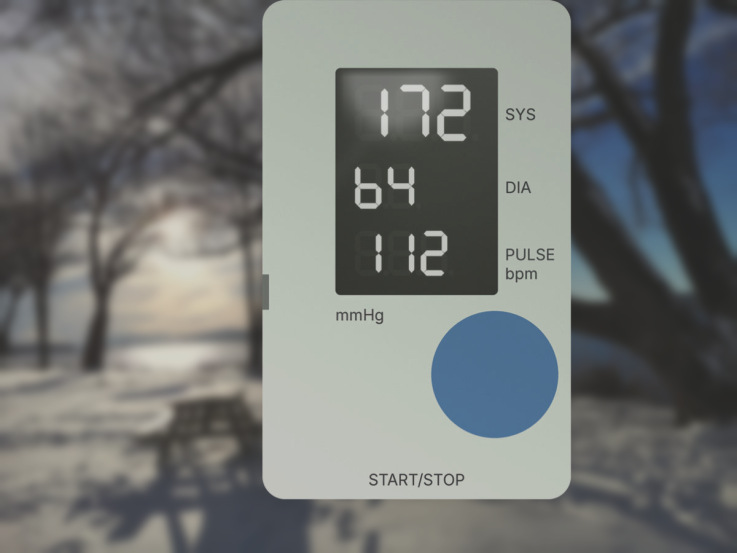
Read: 172; mmHg
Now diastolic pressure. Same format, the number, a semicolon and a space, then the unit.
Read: 64; mmHg
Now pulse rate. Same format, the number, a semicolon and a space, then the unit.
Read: 112; bpm
